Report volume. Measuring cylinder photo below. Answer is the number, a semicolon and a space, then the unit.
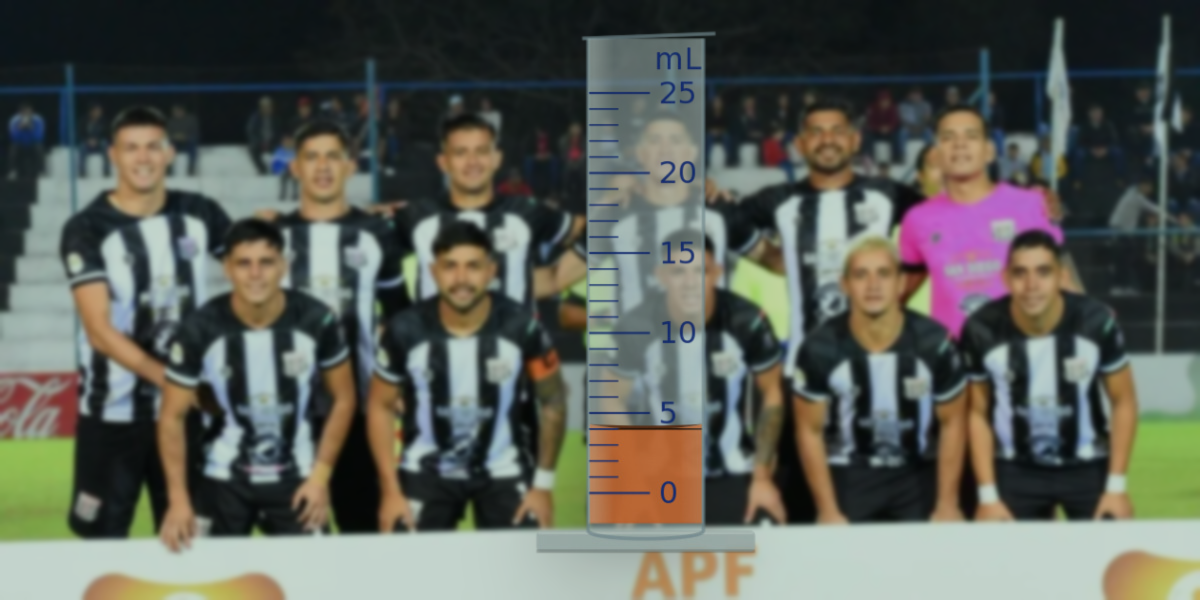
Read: 4; mL
